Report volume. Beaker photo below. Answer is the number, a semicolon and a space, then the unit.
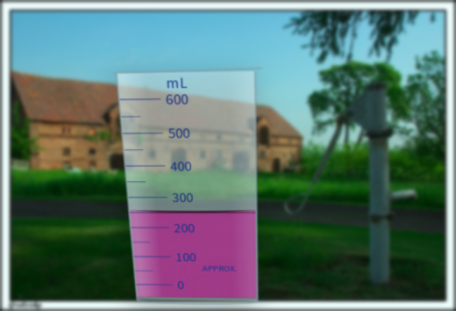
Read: 250; mL
